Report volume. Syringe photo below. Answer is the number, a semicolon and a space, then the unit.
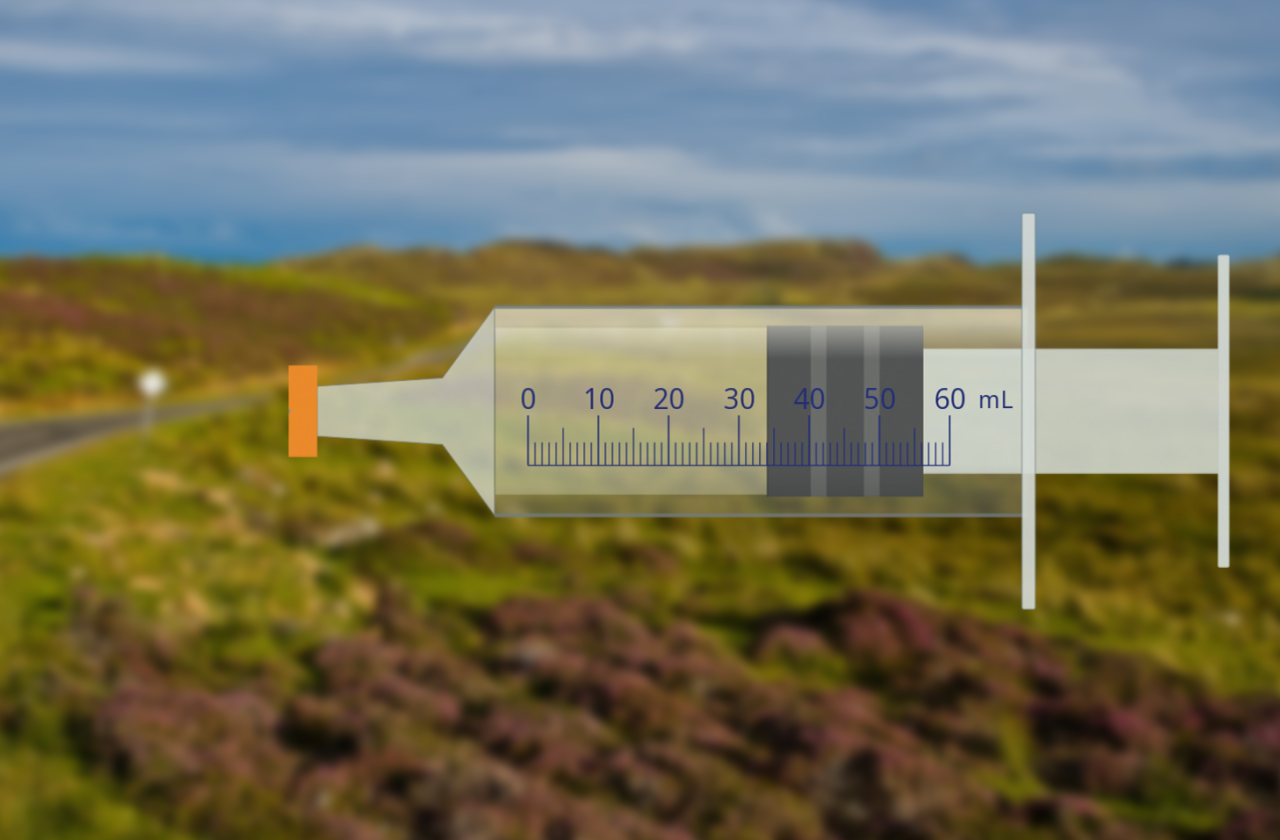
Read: 34; mL
